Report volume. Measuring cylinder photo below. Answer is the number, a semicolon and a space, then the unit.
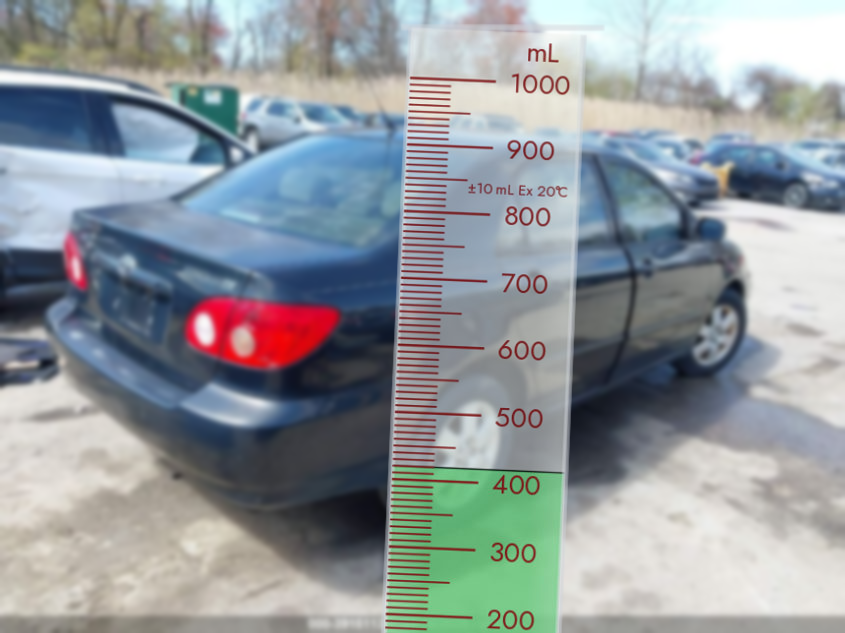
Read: 420; mL
